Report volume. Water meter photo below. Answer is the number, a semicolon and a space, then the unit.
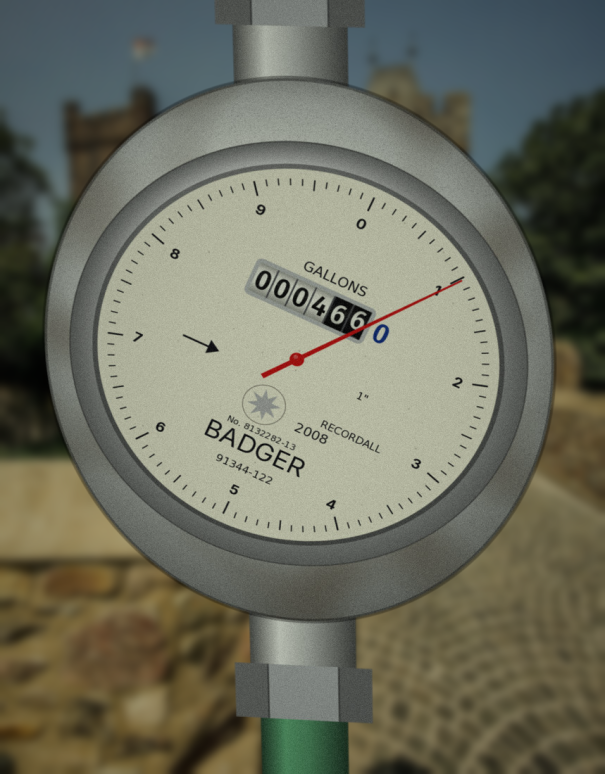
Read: 4661.0; gal
